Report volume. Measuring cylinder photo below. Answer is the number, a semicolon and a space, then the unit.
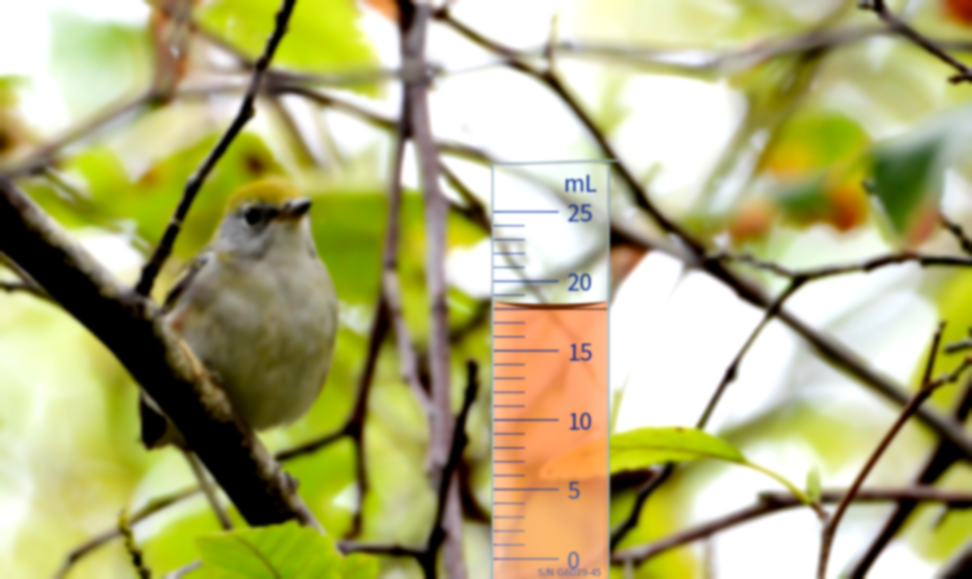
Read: 18; mL
